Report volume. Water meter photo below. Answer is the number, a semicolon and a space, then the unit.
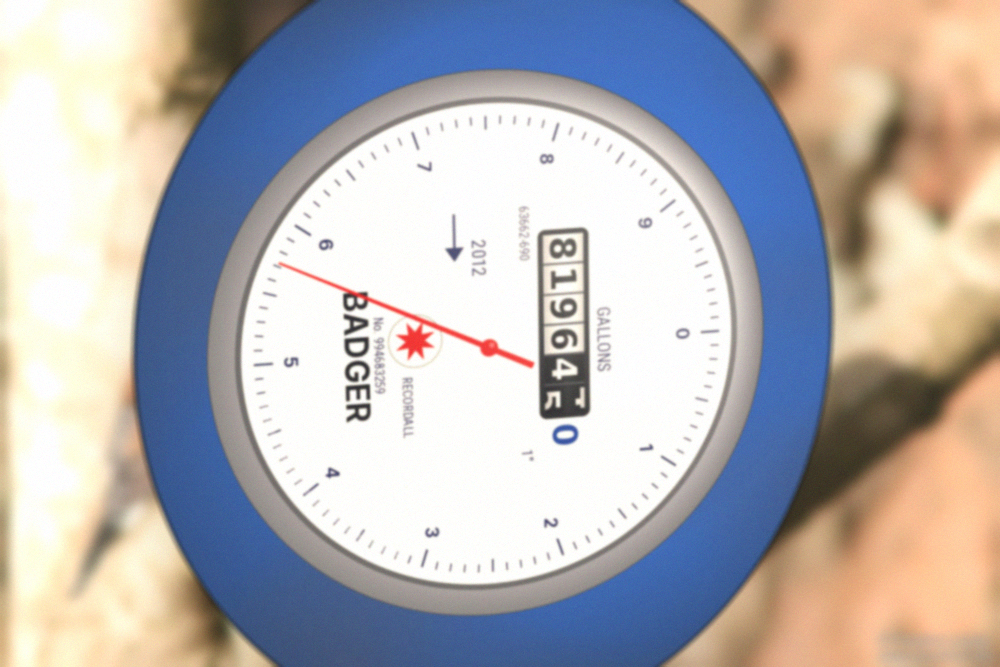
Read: 8196445.7; gal
